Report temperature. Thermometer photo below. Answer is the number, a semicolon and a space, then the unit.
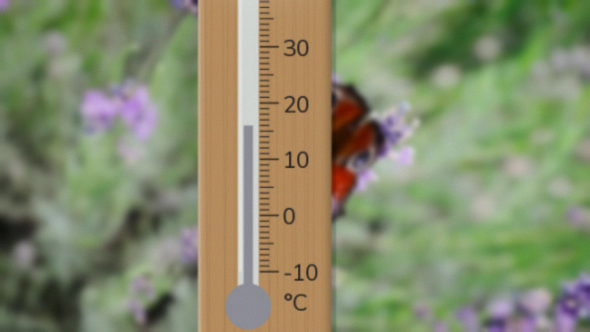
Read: 16; °C
